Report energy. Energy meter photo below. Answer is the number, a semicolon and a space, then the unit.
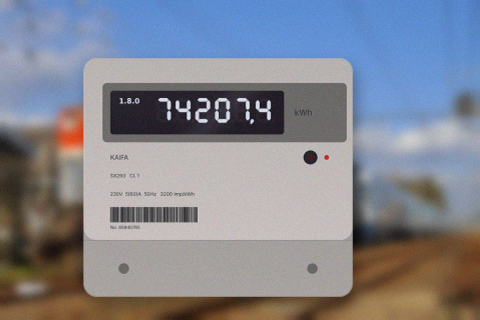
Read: 74207.4; kWh
